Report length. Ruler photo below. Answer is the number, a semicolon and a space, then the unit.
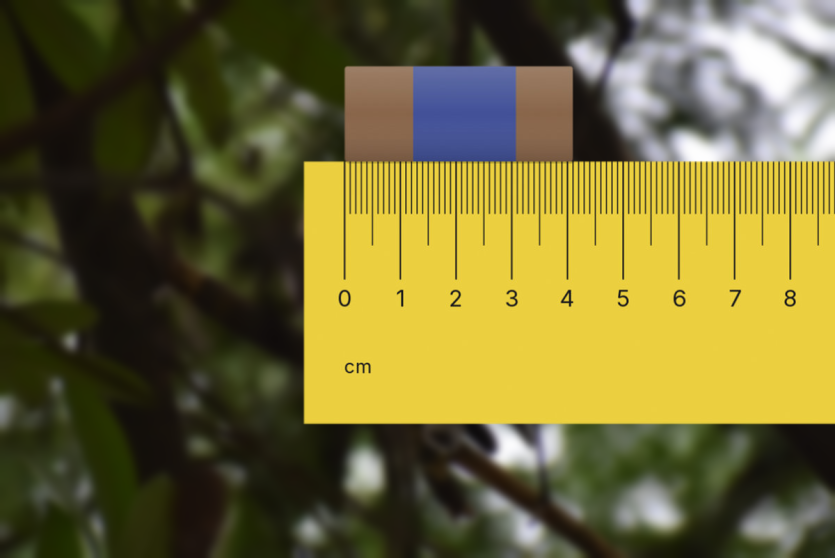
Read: 4.1; cm
